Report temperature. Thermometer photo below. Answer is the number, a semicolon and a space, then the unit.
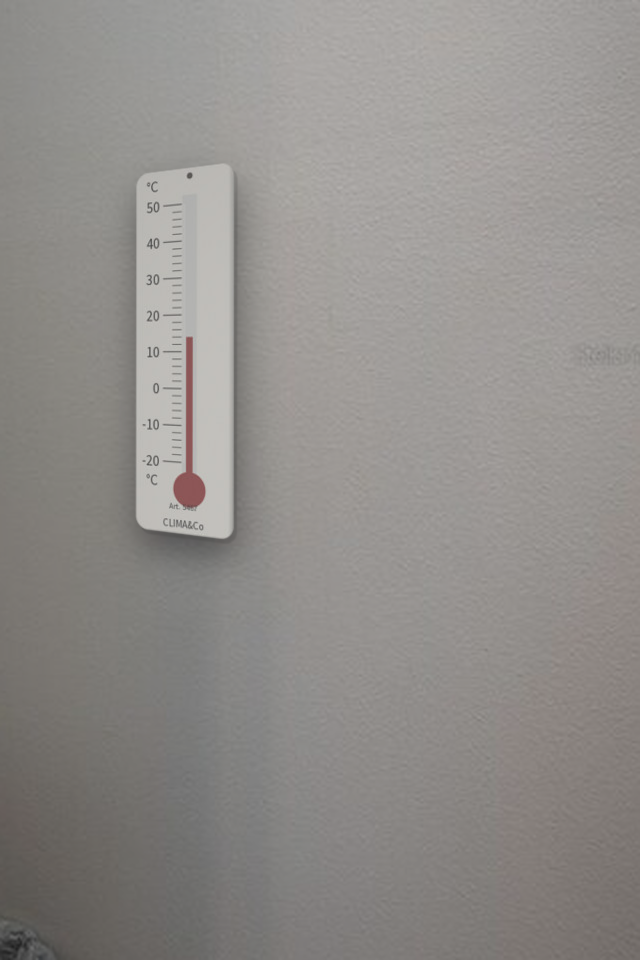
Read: 14; °C
